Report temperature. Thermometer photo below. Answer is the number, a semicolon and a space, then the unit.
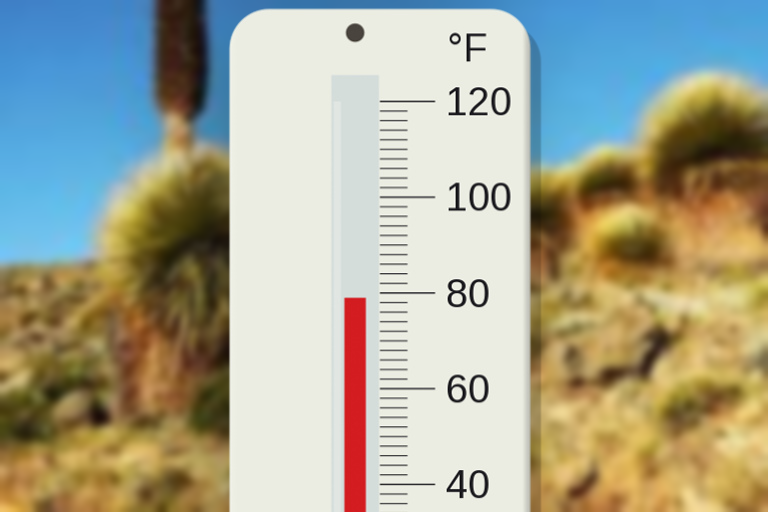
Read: 79; °F
